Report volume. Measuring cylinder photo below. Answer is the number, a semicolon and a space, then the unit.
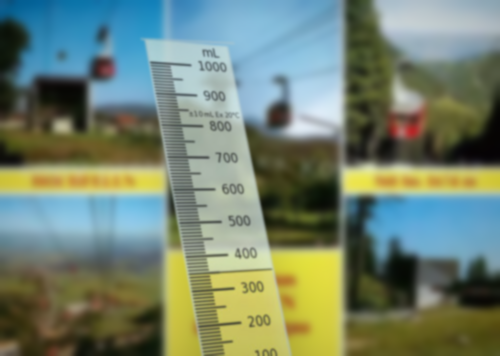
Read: 350; mL
